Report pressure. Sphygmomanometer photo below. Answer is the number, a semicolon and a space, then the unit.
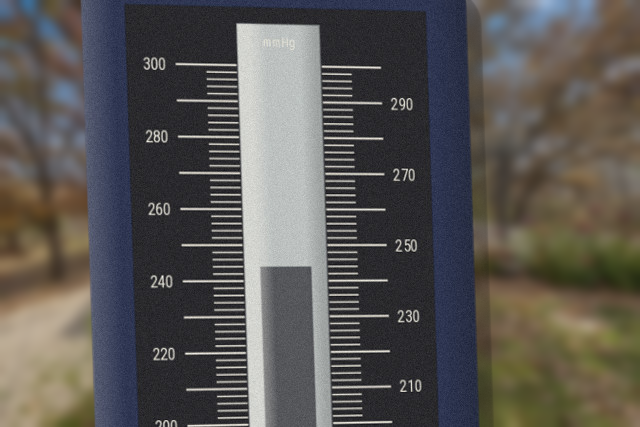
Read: 244; mmHg
